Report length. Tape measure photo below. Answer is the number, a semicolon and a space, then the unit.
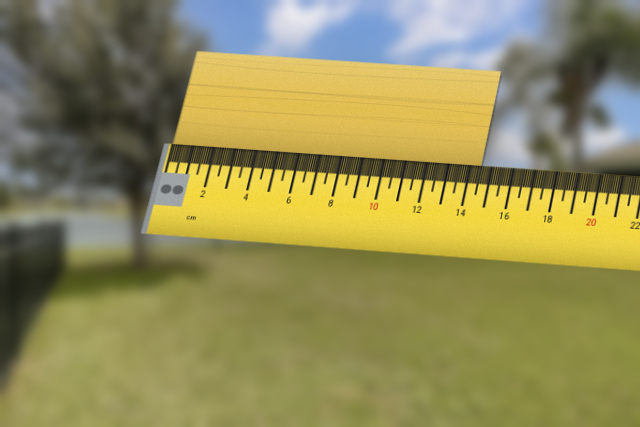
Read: 14.5; cm
